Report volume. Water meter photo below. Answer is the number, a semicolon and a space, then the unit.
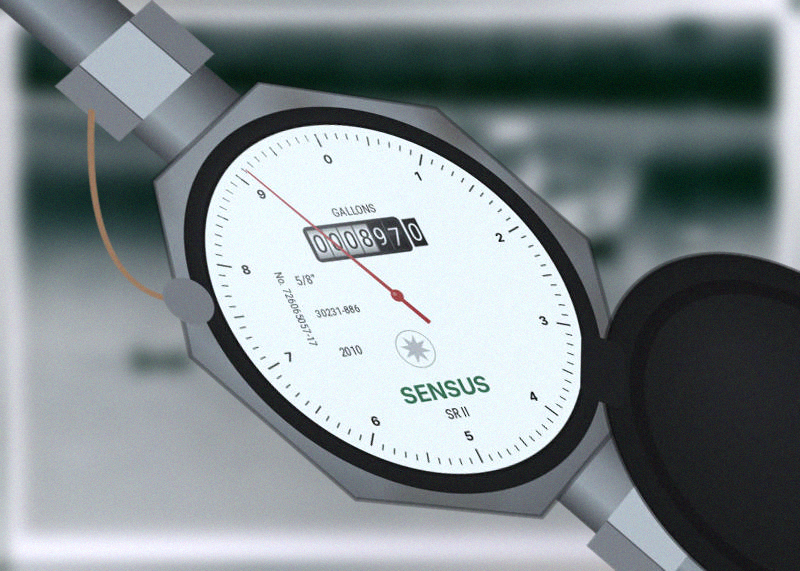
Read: 8969.1; gal
